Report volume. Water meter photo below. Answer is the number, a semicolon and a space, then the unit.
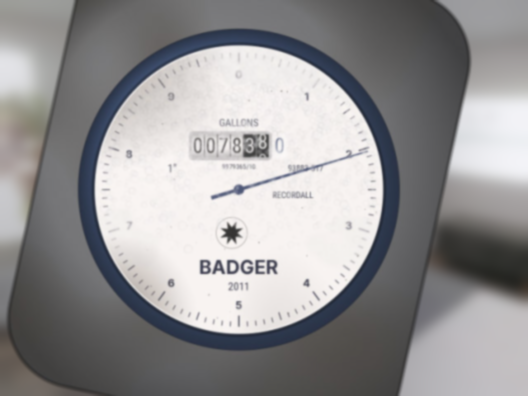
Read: 78382.0; gal
